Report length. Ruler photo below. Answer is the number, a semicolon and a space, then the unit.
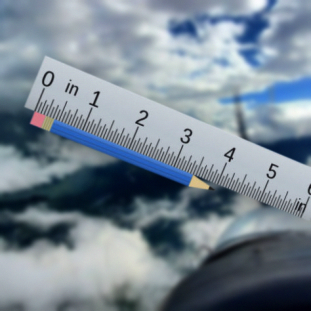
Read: 4; in
